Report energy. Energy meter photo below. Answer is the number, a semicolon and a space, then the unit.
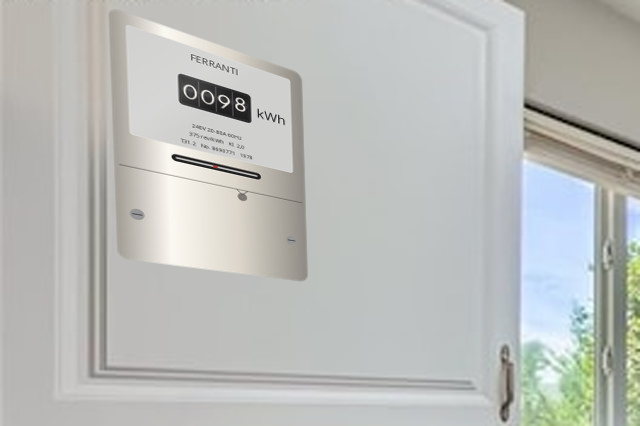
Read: 98; kWh
